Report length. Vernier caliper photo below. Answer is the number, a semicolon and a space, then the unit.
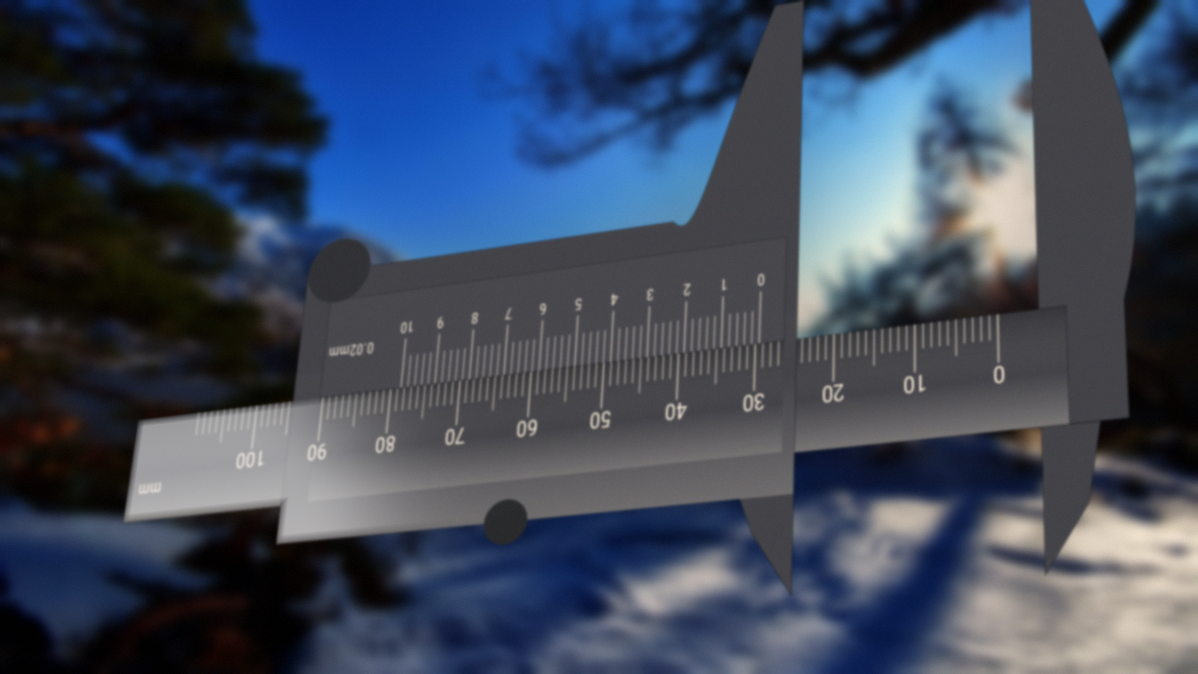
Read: 29.5; mm
